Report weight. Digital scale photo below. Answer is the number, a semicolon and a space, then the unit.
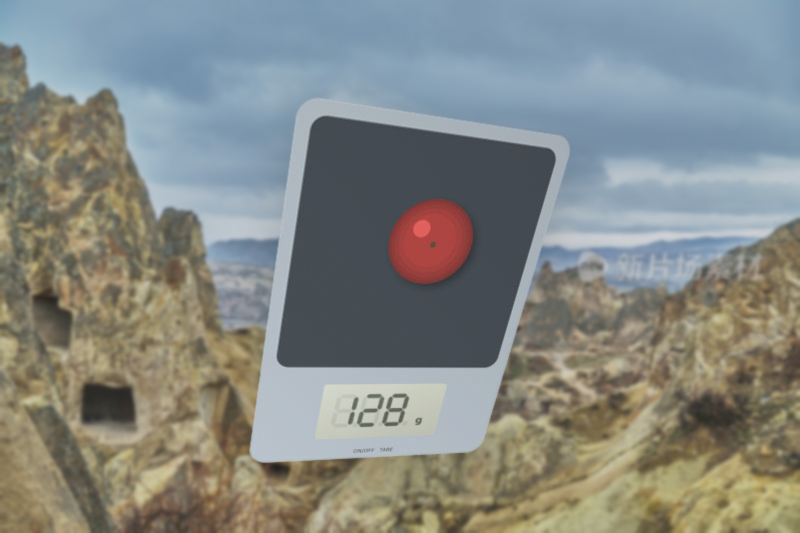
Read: 128; g
